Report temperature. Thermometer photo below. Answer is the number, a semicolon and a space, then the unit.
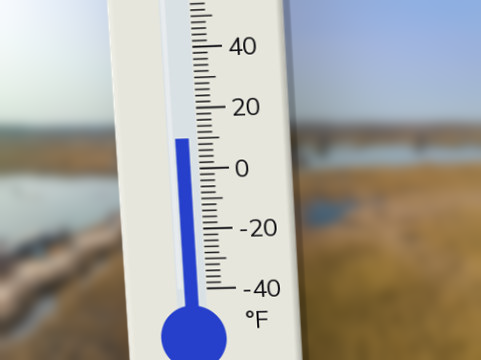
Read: 10; °F
